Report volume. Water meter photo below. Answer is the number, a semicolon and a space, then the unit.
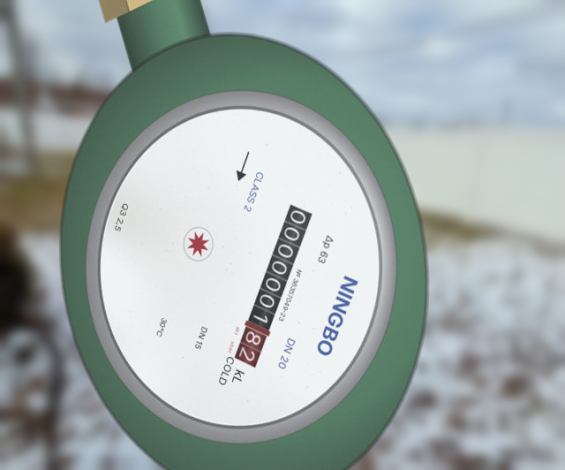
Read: 1.82; kL
